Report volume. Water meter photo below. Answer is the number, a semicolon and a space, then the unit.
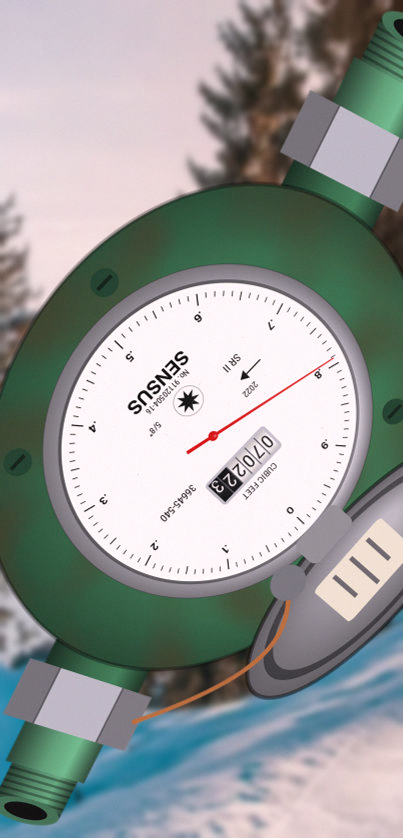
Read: 70222.79; ft³
